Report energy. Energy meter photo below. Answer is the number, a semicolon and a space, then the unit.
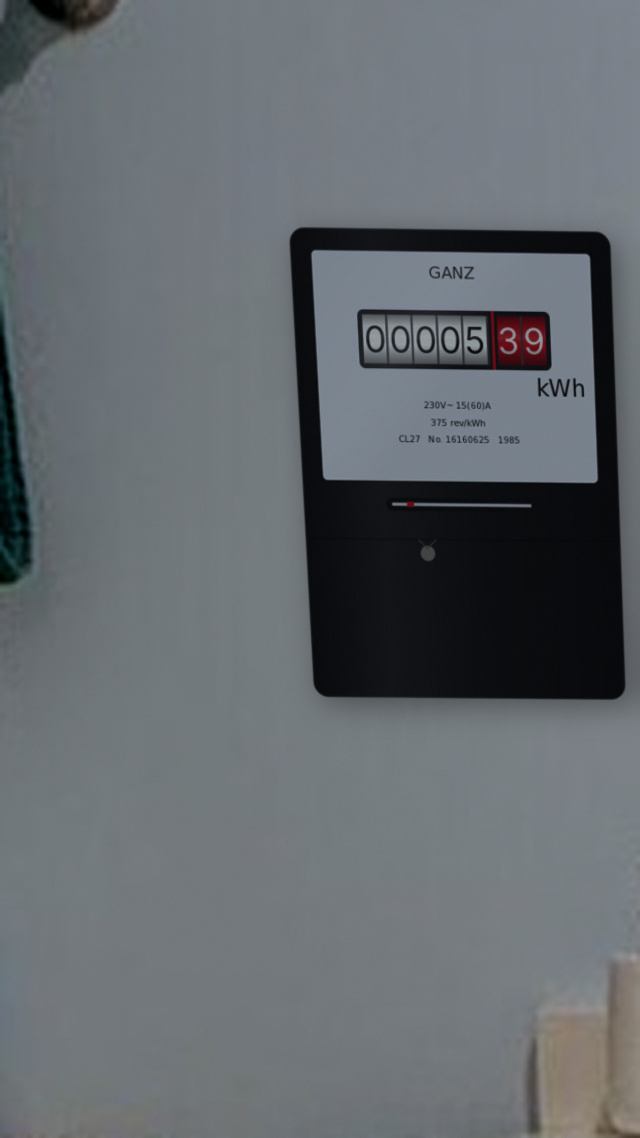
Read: 5.39; kWh
